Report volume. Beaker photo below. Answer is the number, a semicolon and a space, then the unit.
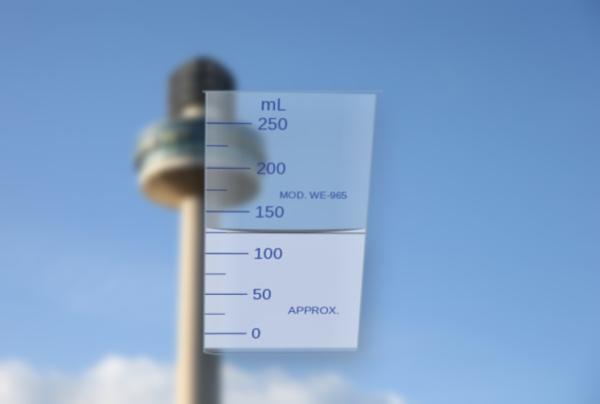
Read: 125; mL
